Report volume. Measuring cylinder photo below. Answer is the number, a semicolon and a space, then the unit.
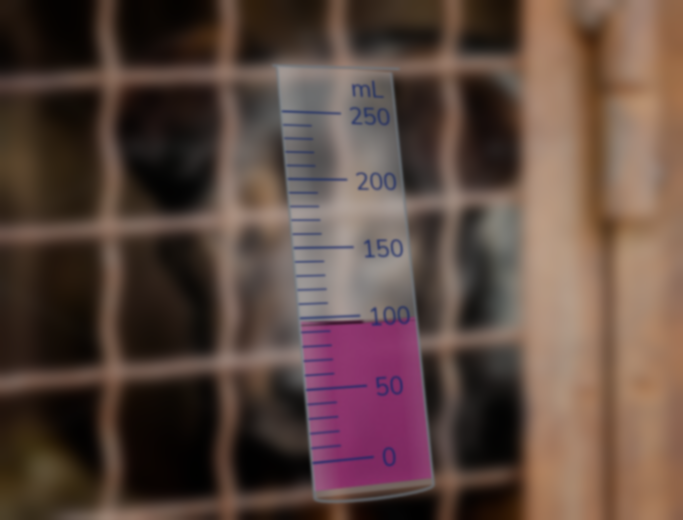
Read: 95; mL
